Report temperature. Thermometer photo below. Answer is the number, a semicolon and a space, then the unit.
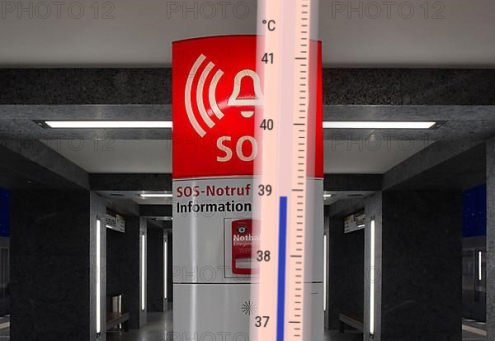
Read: 38.9; °C
